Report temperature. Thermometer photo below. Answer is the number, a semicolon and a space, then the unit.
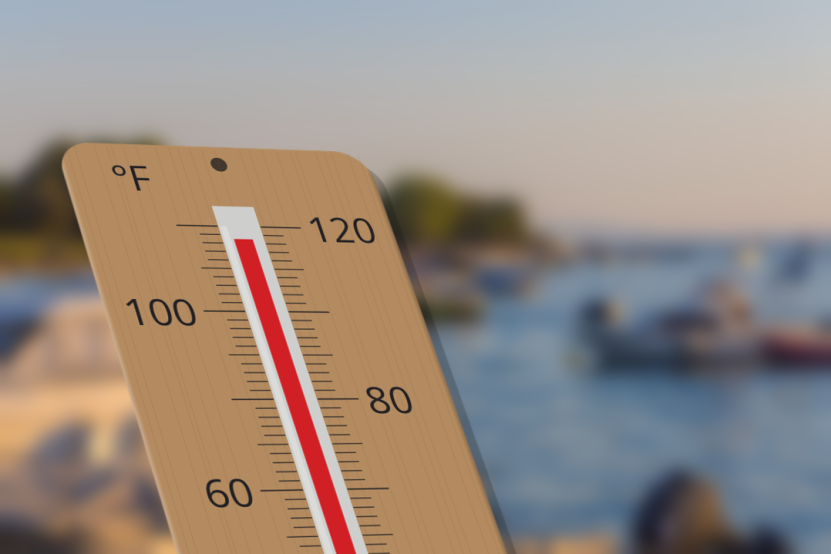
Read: 117; °F
